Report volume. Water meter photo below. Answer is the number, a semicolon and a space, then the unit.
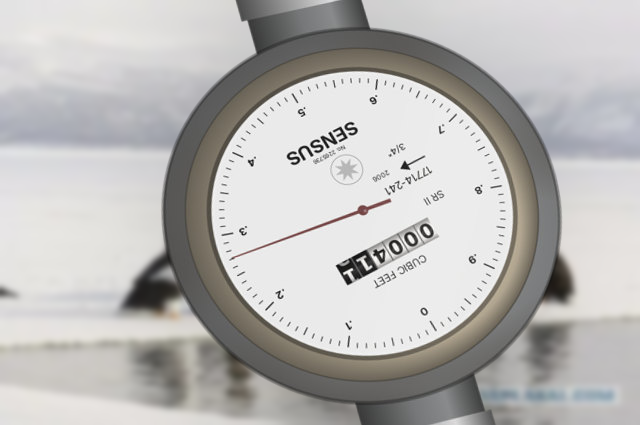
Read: 411.27; ft³
